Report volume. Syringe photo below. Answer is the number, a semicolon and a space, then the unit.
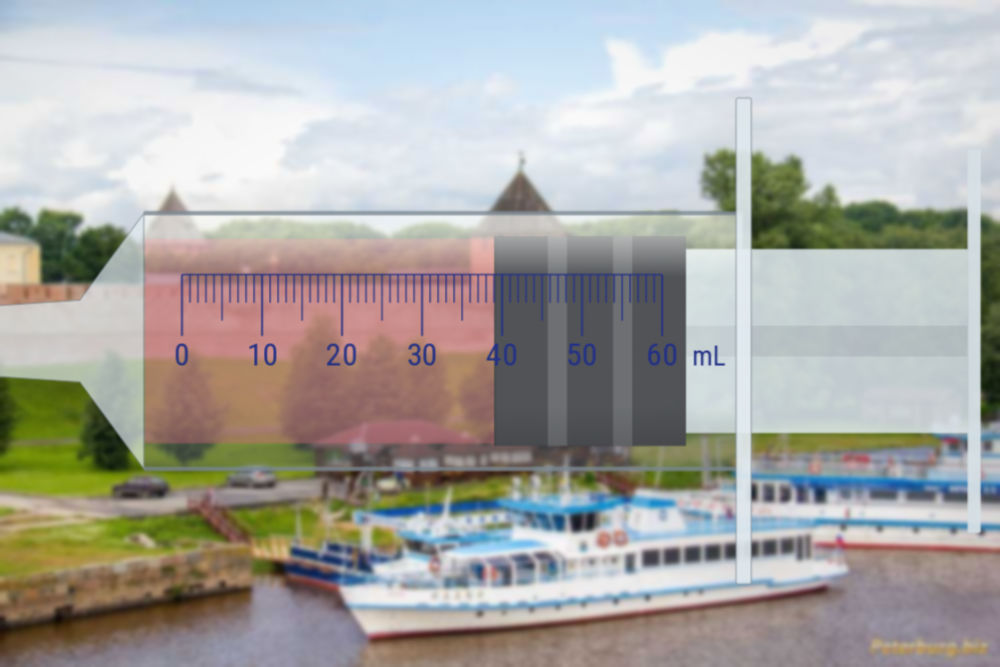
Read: 39; mL
